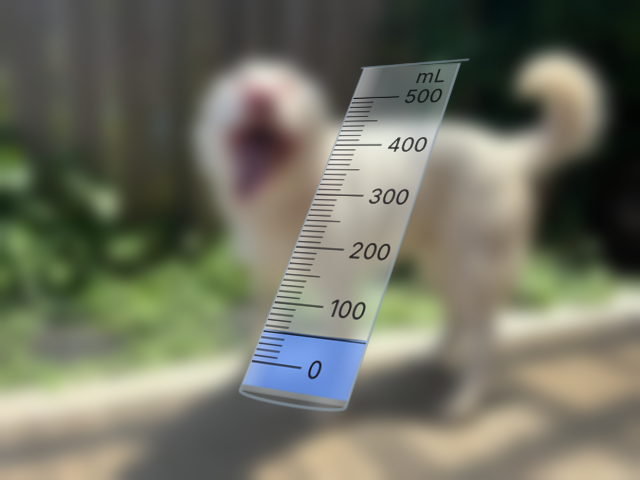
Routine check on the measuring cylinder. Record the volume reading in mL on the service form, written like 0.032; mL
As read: 50; mL
